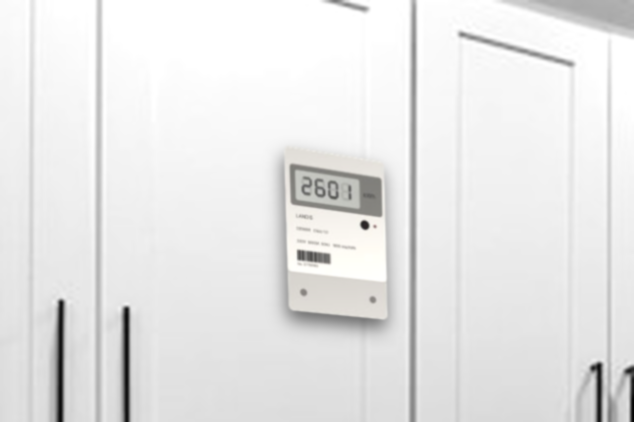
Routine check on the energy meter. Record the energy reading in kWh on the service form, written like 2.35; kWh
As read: 2601; kWh
